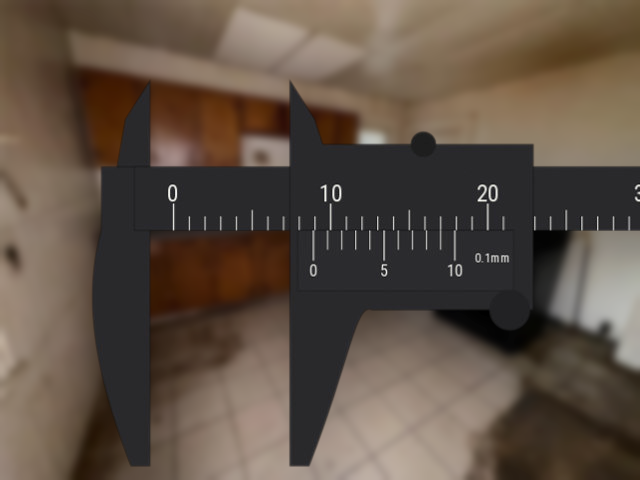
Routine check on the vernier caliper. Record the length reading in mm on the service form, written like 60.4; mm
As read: 8.9; mm
